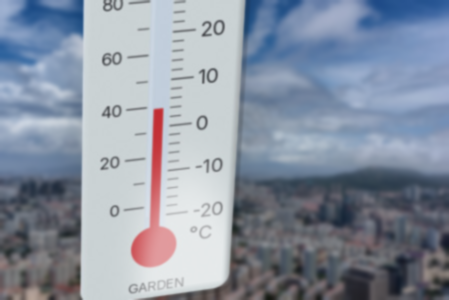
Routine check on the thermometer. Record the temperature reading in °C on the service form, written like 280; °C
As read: 4; °C
